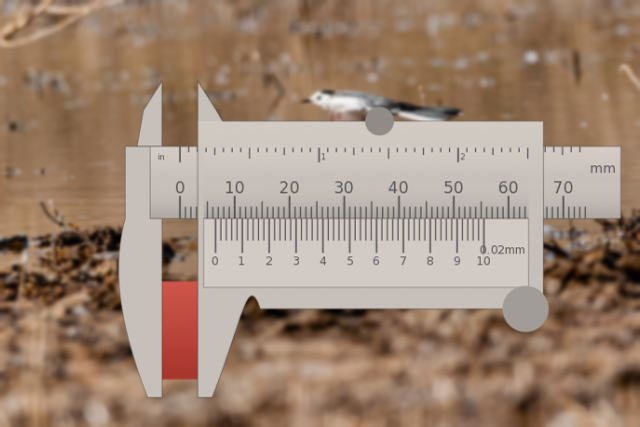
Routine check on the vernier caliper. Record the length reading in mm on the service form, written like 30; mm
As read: 6.5; mm
